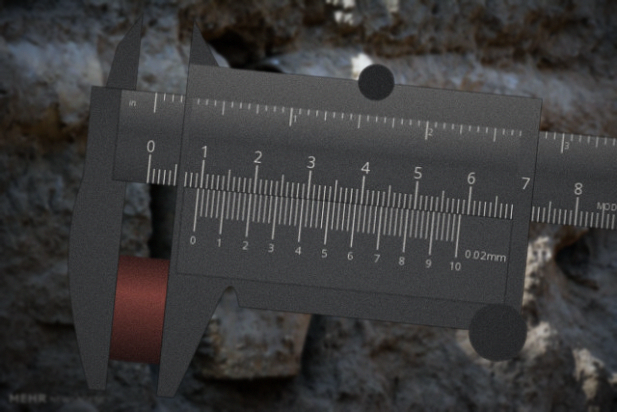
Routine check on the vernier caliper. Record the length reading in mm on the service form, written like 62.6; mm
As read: 9.5; mm
